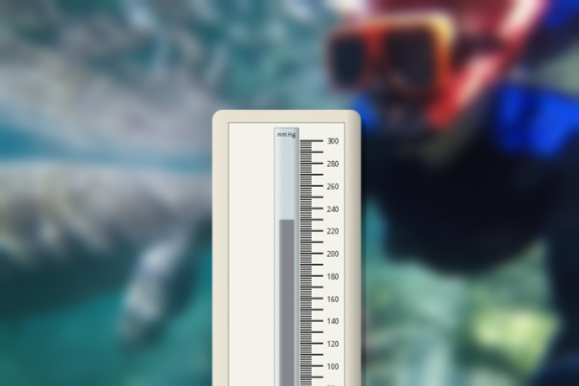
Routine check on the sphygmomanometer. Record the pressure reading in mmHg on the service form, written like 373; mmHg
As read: 230; mmHg
